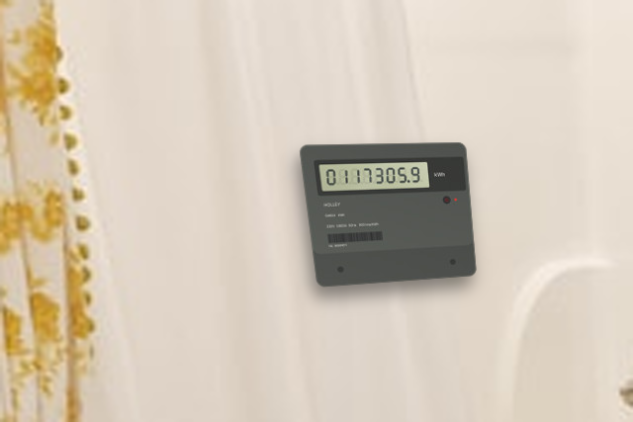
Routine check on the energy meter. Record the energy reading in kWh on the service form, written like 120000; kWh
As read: 117305.9; kWh
